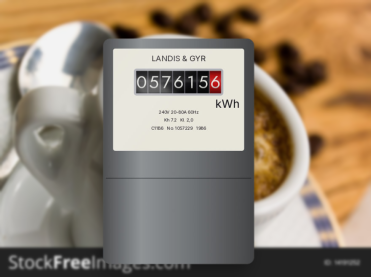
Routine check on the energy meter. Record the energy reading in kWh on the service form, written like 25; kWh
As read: 57615.6; kWh
